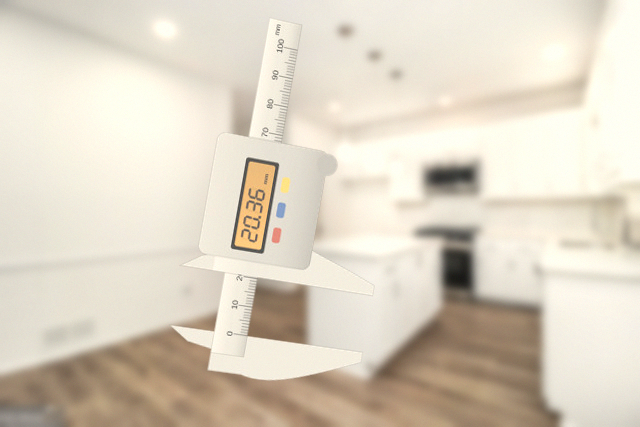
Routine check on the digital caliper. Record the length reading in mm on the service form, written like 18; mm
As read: 20.36; mm
